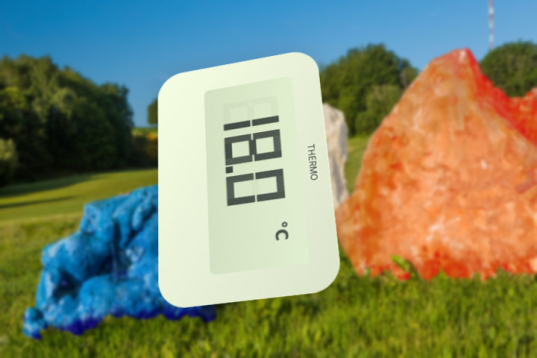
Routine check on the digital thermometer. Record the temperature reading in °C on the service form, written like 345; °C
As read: 18.0; °C
